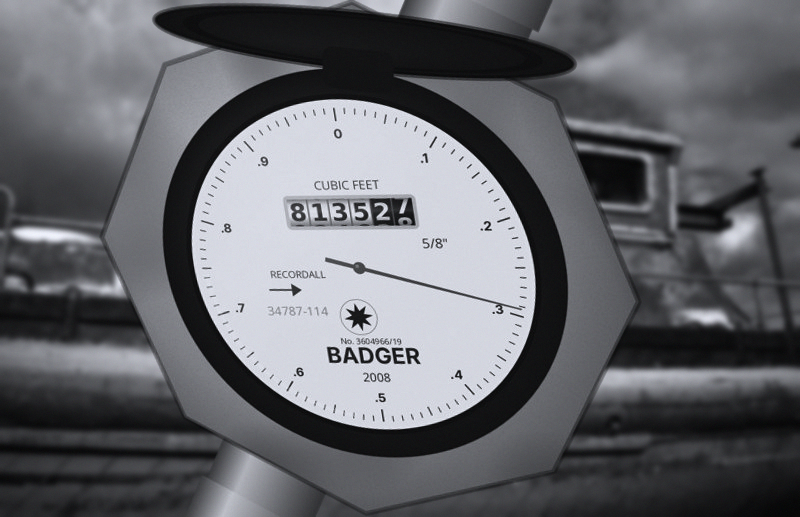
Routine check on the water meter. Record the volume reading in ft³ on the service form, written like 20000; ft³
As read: 813527.29; ft³
